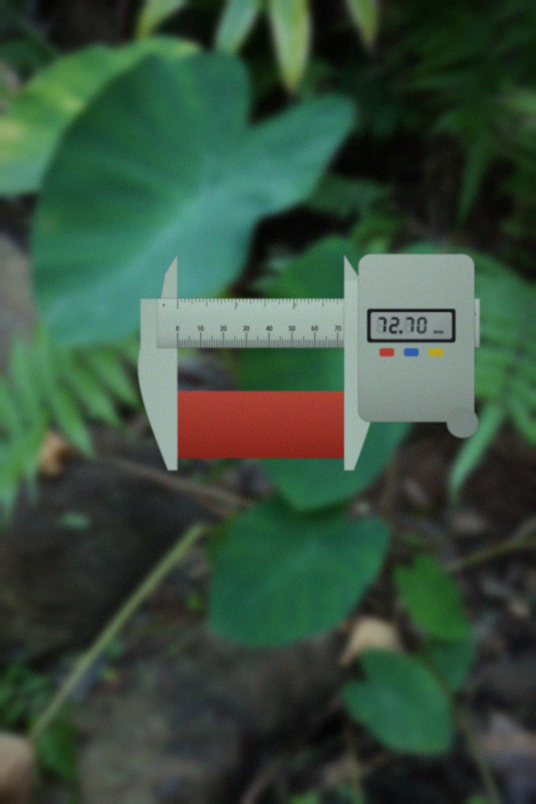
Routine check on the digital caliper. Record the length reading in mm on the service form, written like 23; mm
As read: 72.70; mm
